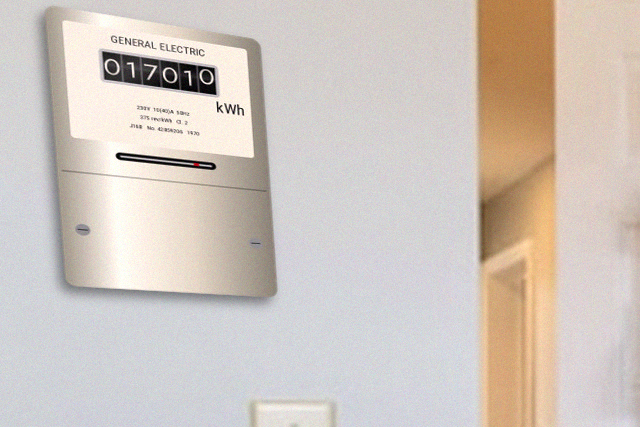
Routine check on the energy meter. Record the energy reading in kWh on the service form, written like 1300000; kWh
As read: 17010; kWh
